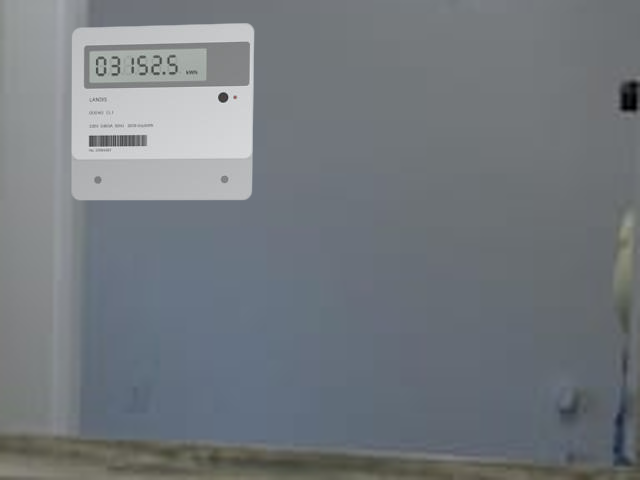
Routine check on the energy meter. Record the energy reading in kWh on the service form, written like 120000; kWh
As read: 3152.5; kWh
